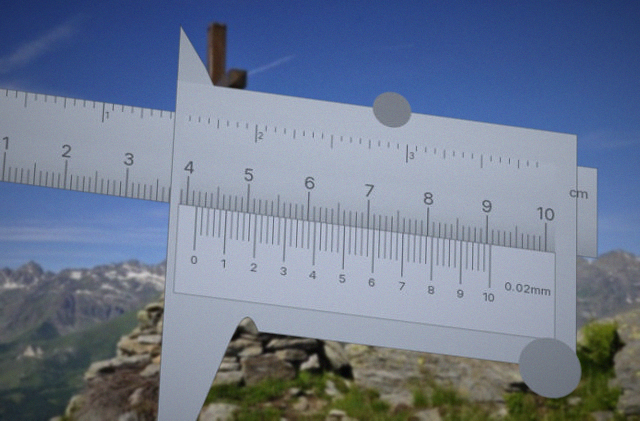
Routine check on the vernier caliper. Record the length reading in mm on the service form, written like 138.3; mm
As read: 41.6; mm
